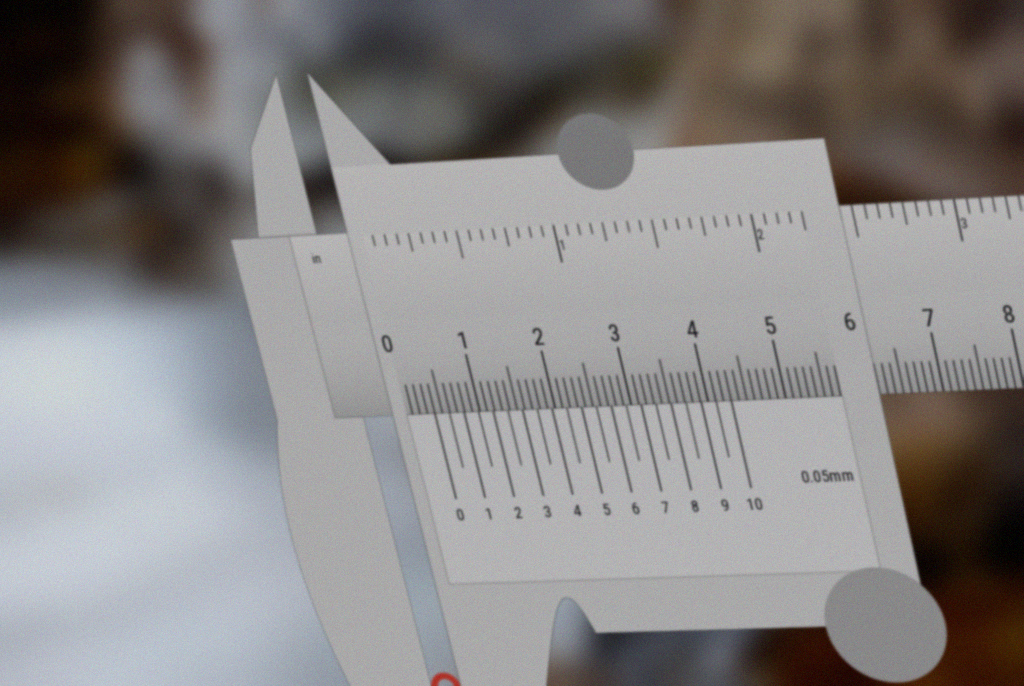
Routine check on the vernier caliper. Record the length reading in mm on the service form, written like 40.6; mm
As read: 4.0; mm
